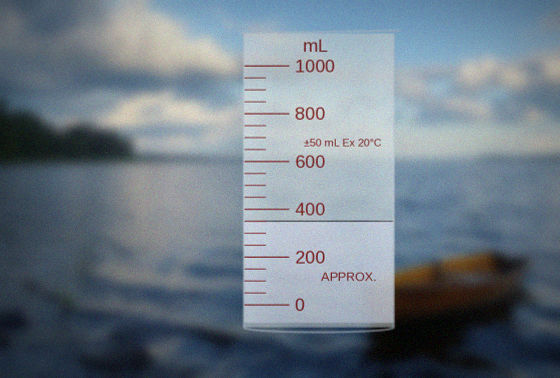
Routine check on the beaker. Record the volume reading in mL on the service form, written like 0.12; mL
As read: 350; mL
